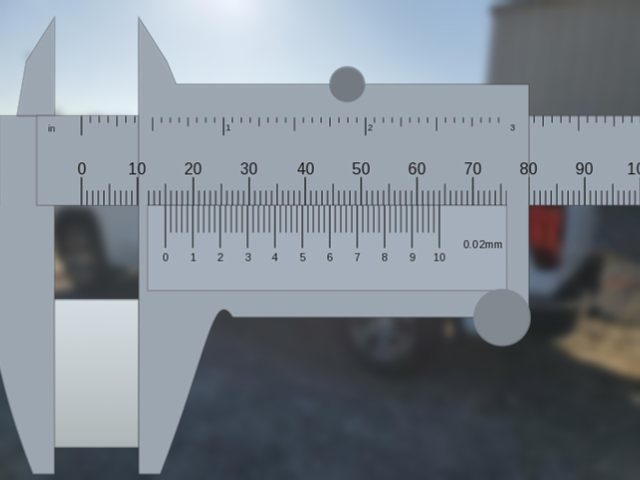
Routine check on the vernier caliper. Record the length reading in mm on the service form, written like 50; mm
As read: 15.0; mm
